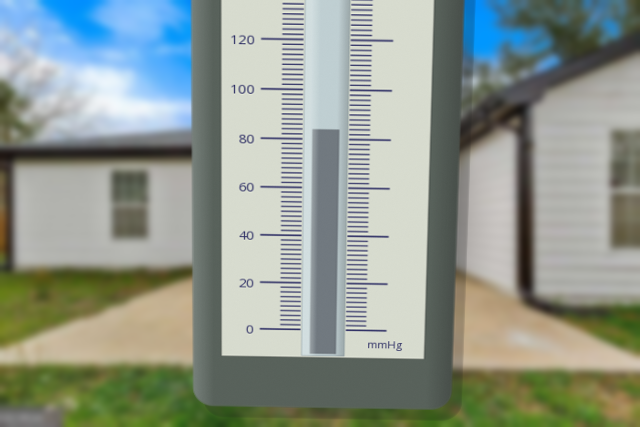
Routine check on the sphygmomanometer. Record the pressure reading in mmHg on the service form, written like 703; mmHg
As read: 84; mmHg
